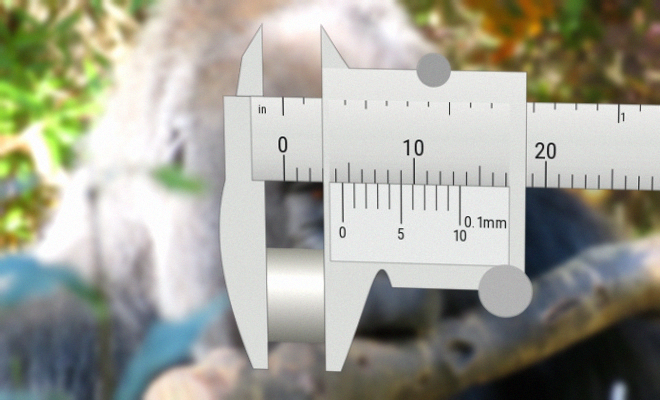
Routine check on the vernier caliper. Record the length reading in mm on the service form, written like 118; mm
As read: 4.5; mm
